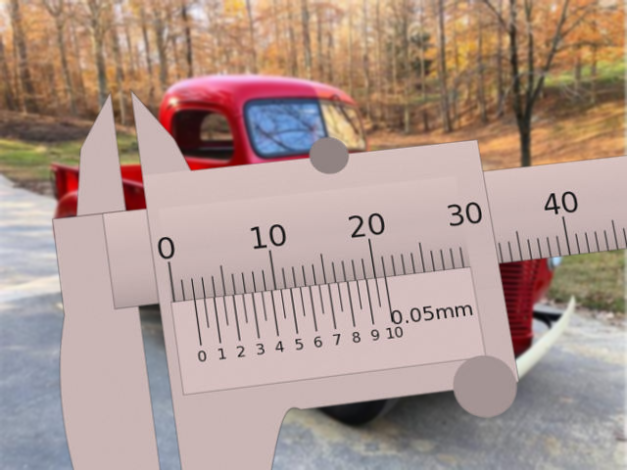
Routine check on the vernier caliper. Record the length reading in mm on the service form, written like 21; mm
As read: 2.0; mm
